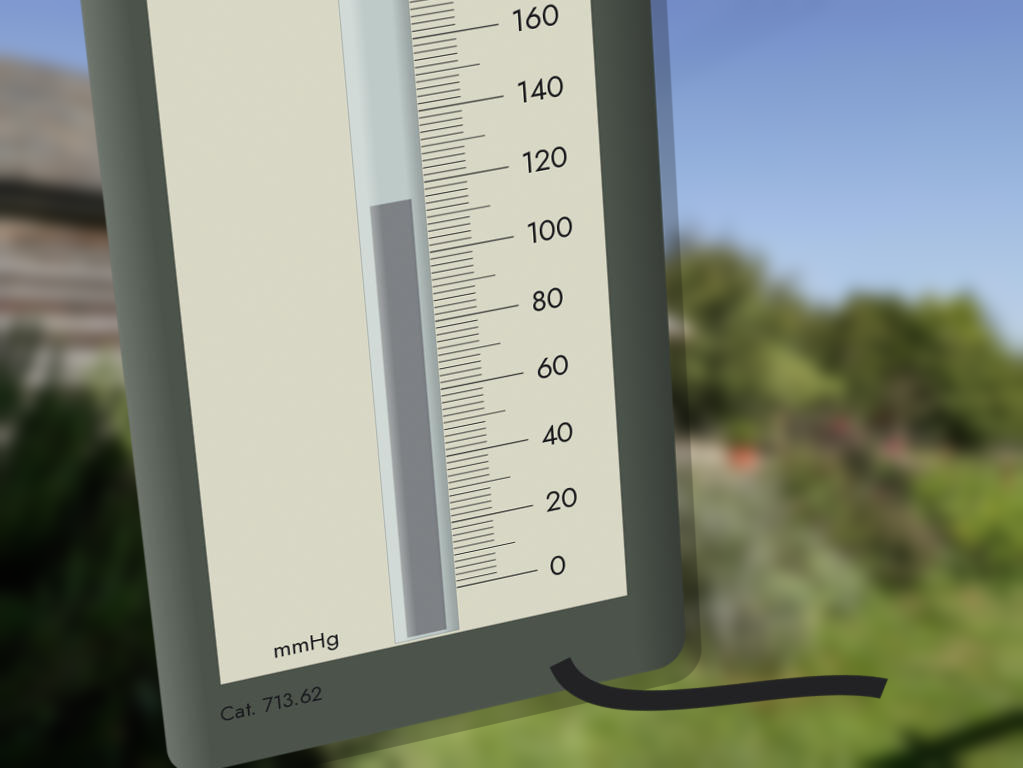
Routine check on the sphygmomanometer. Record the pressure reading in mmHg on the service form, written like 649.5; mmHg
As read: 116; mmHg
